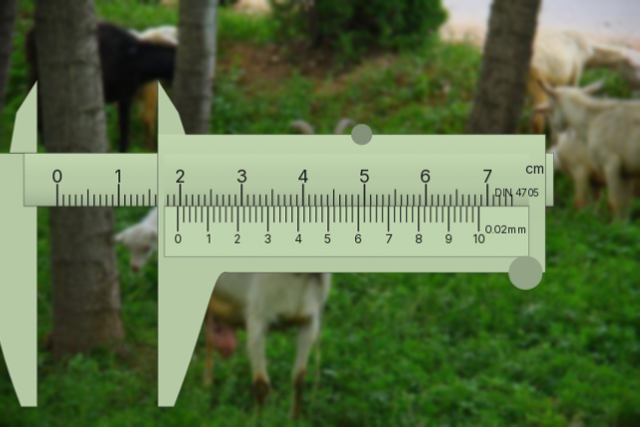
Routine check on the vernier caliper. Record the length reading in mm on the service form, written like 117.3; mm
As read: 19.6; mm
